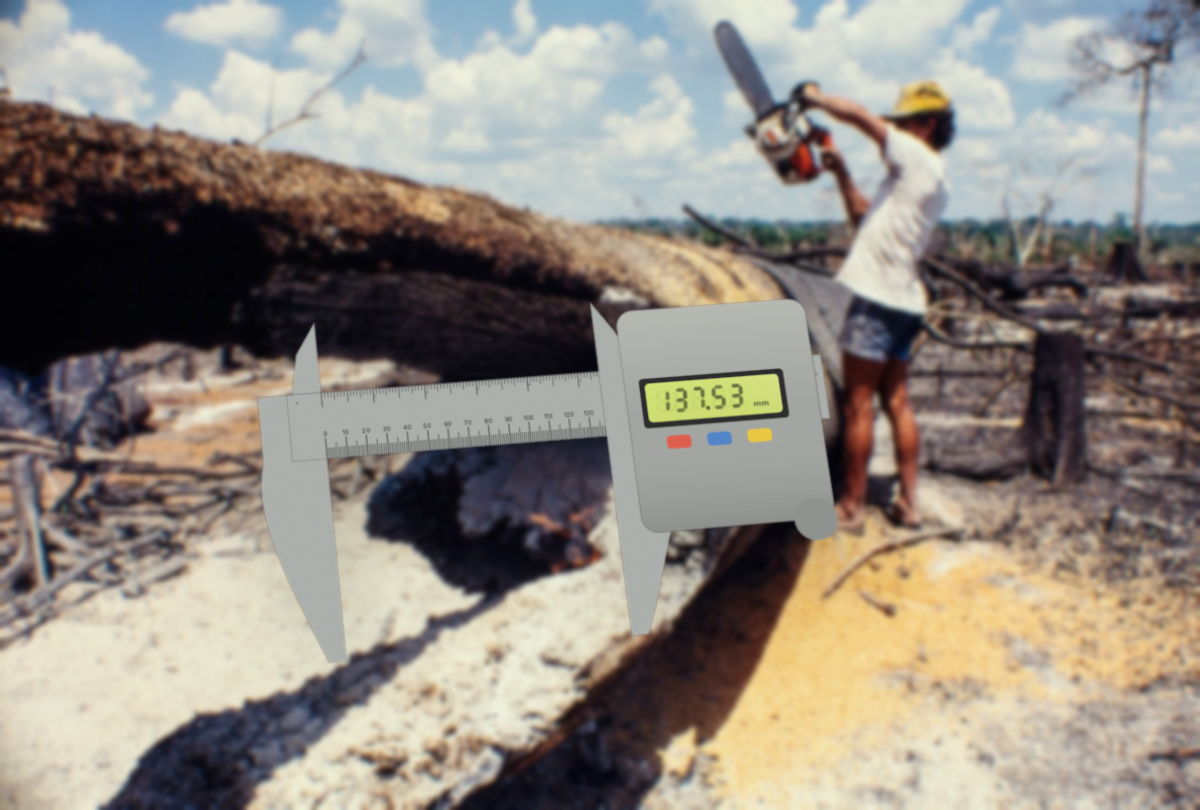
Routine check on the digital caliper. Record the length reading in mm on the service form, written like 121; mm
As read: 137.53; mm
